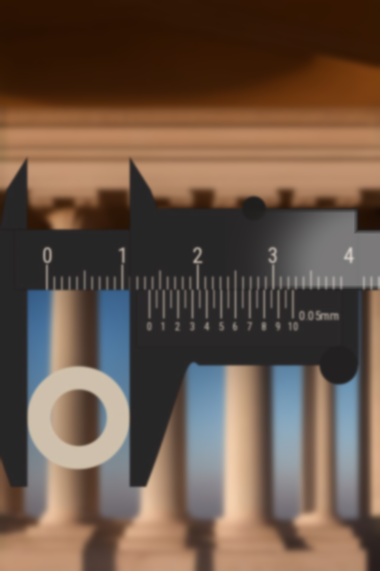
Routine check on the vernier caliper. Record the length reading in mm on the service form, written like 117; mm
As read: 13.6; mm
